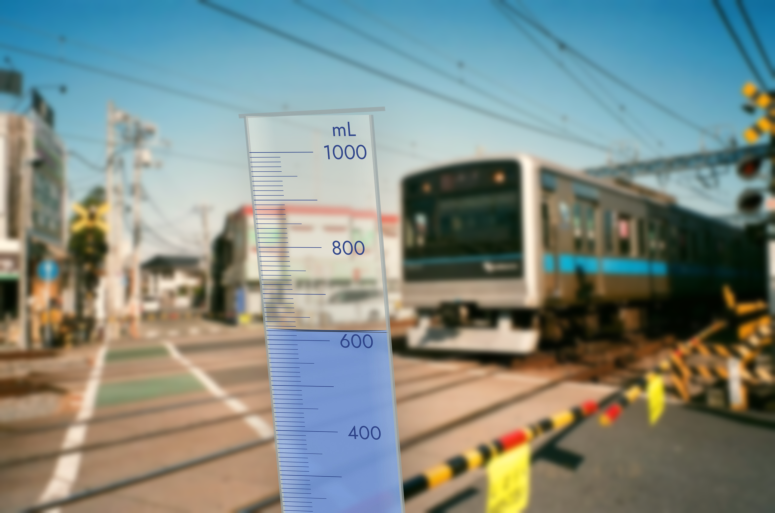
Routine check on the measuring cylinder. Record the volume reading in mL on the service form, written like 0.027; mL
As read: 620; mL
